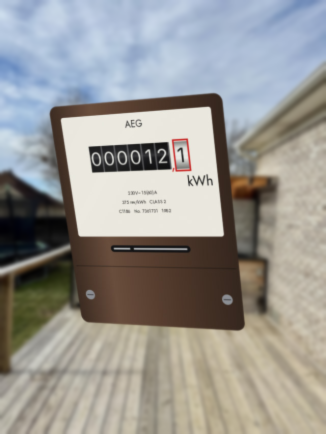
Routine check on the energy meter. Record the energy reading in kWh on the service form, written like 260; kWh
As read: 12.1; kWh
